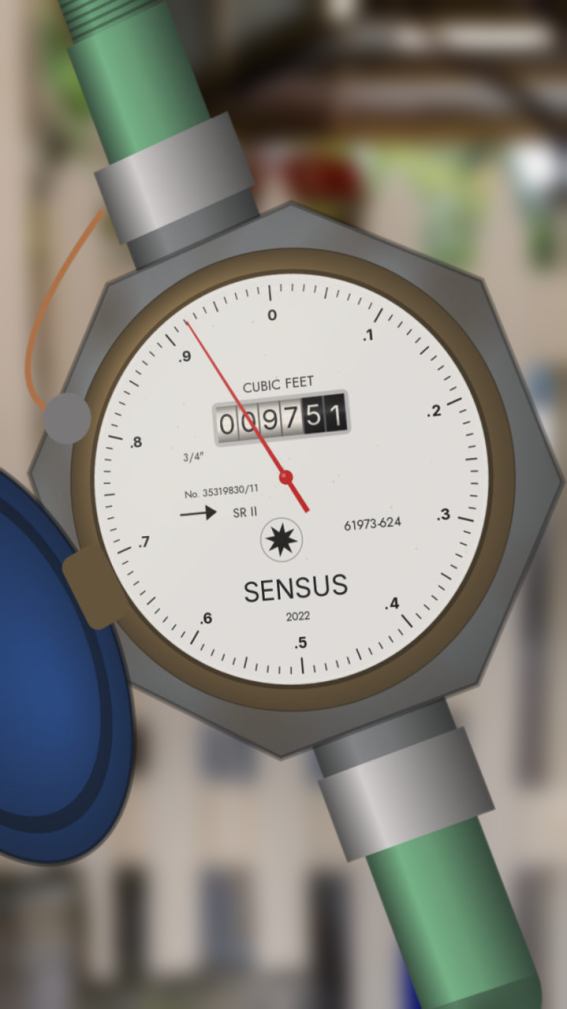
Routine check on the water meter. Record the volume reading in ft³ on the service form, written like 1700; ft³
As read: 9750.92; ft³
